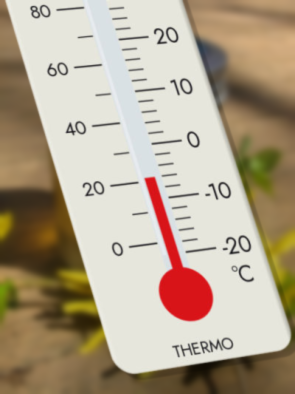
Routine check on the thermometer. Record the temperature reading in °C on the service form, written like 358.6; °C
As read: -6; °C
